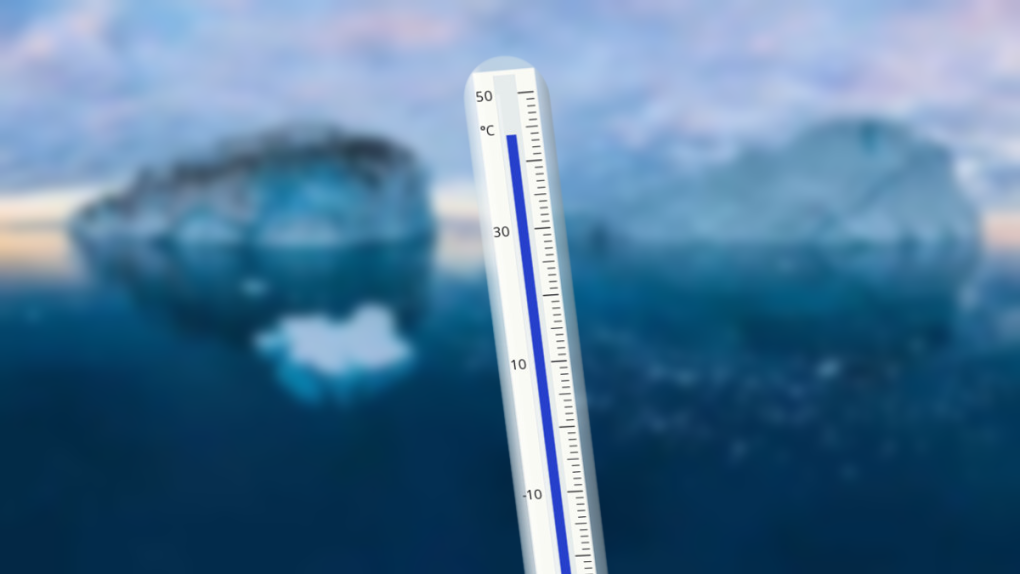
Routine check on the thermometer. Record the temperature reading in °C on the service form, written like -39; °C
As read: 44; °C
